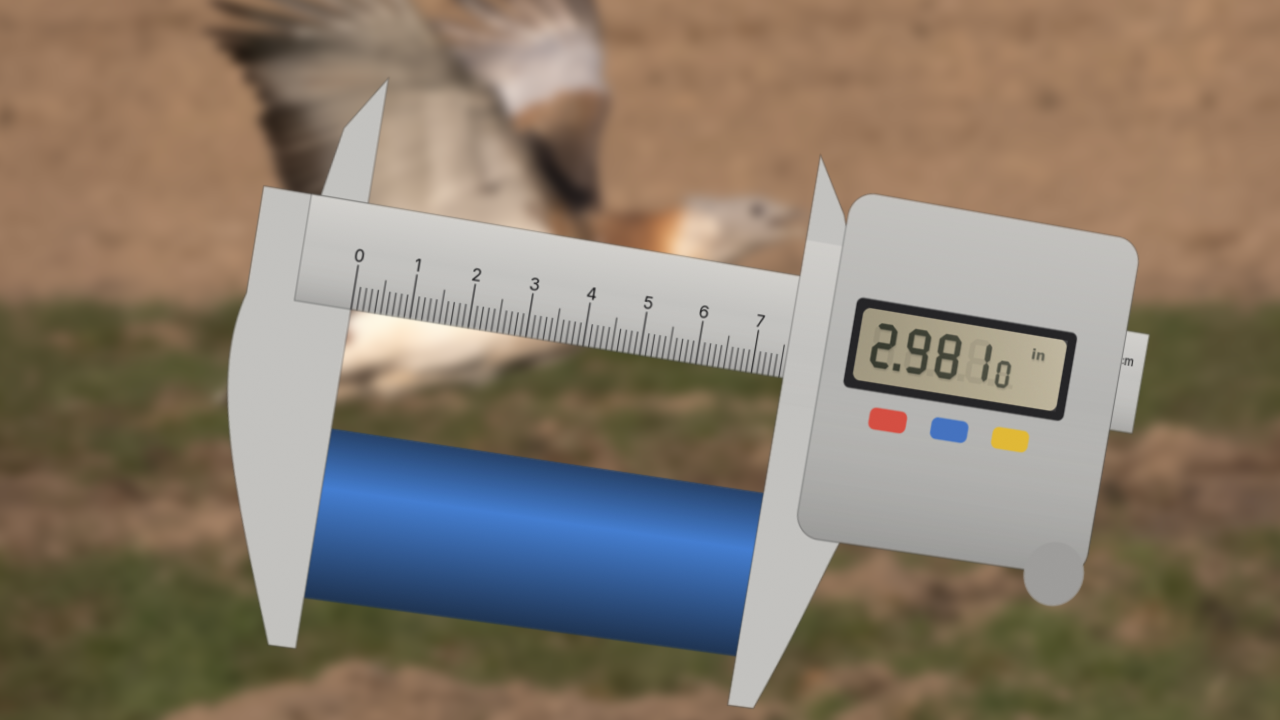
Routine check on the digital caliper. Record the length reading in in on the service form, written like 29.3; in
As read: 2.9810; in
